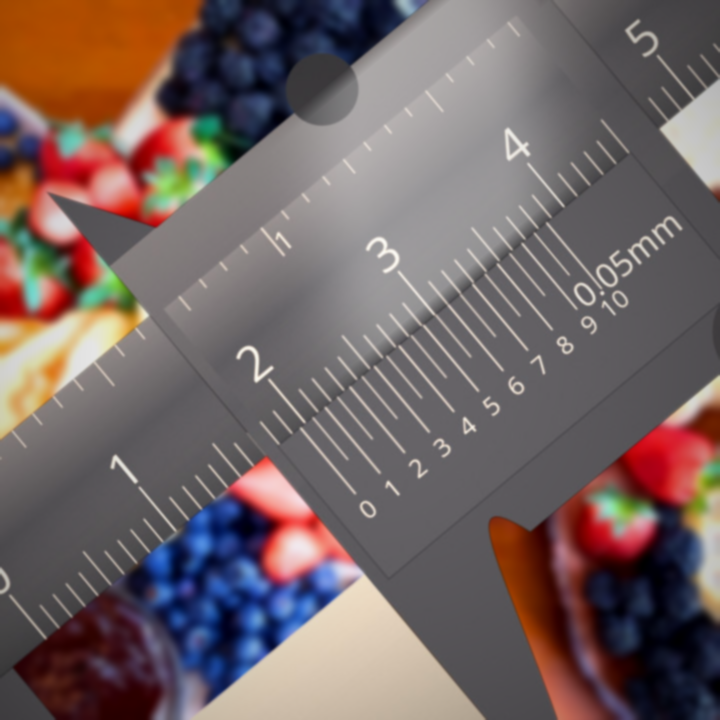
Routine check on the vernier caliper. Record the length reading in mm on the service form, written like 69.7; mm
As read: 19.6; mm
